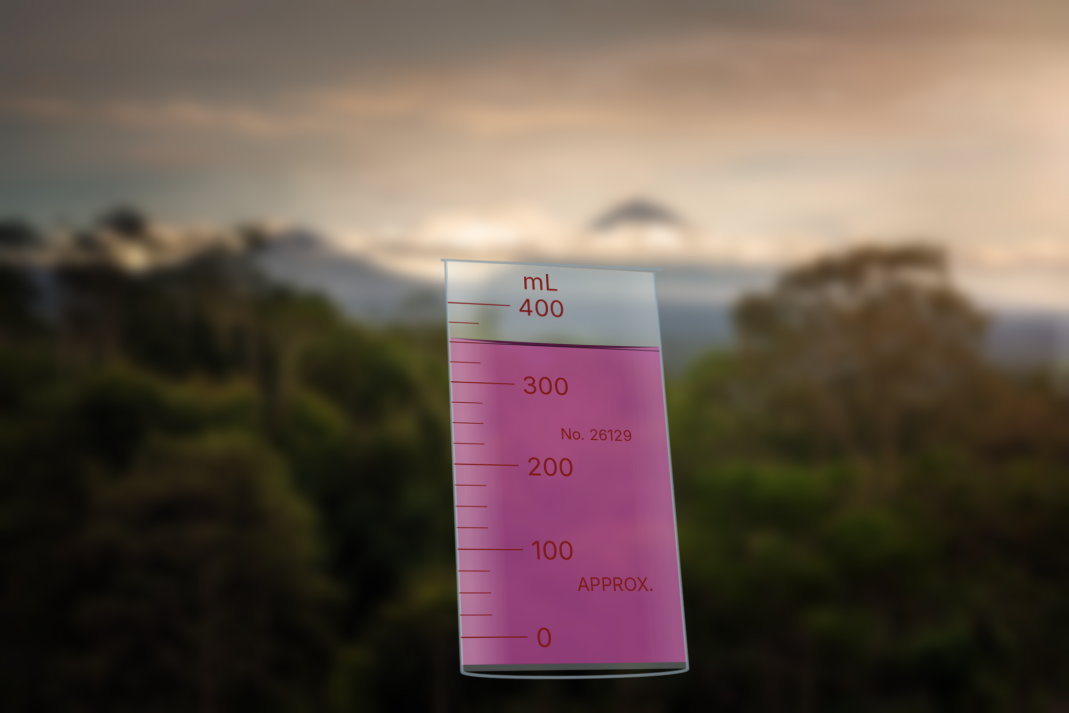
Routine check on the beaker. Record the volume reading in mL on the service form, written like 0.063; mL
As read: 350; mL
